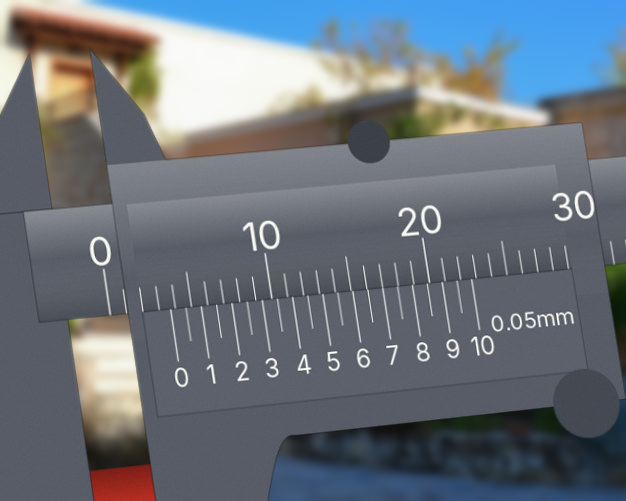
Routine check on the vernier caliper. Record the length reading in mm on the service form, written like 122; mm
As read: 3.7; mm
